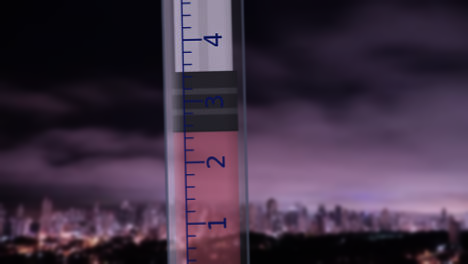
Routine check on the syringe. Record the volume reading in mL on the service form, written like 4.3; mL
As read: 2.5; mL
